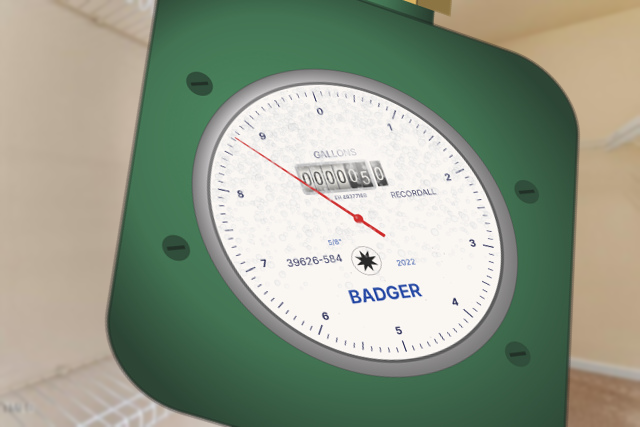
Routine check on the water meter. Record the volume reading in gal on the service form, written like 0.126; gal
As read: 48.7; gal
